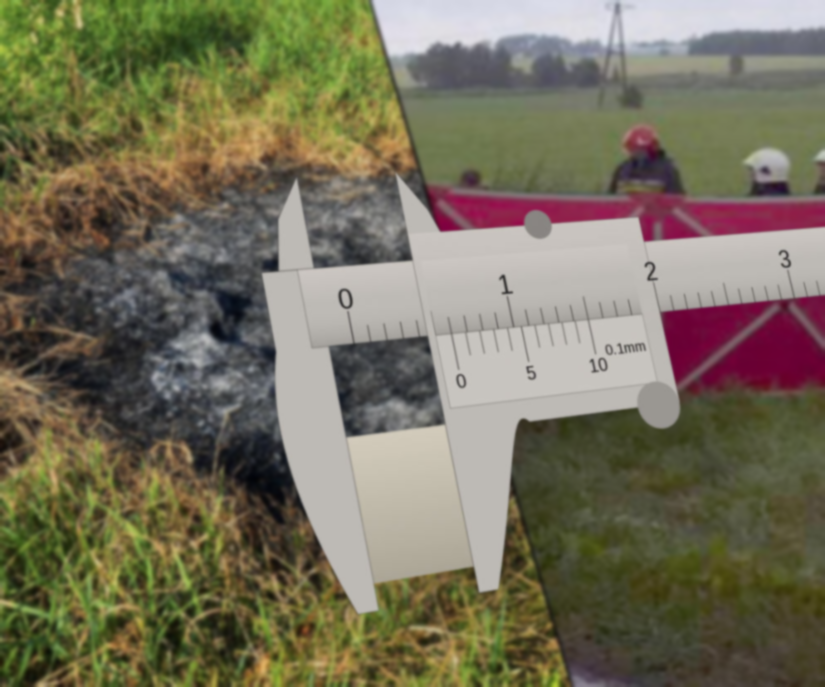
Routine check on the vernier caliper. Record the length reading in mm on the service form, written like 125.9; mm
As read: 6.0; mm
